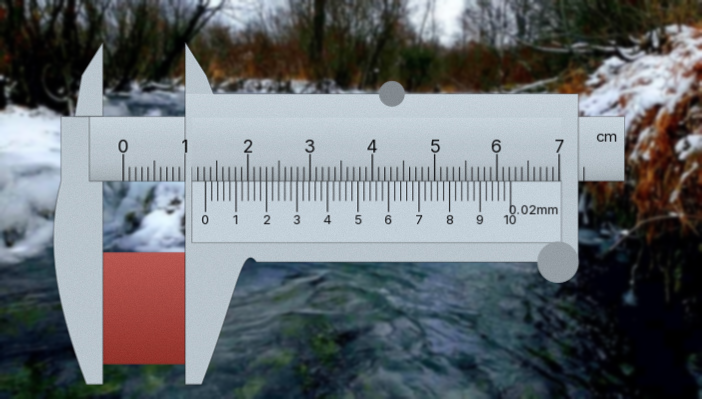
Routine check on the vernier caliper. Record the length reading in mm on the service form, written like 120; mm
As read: 13.2; mm
